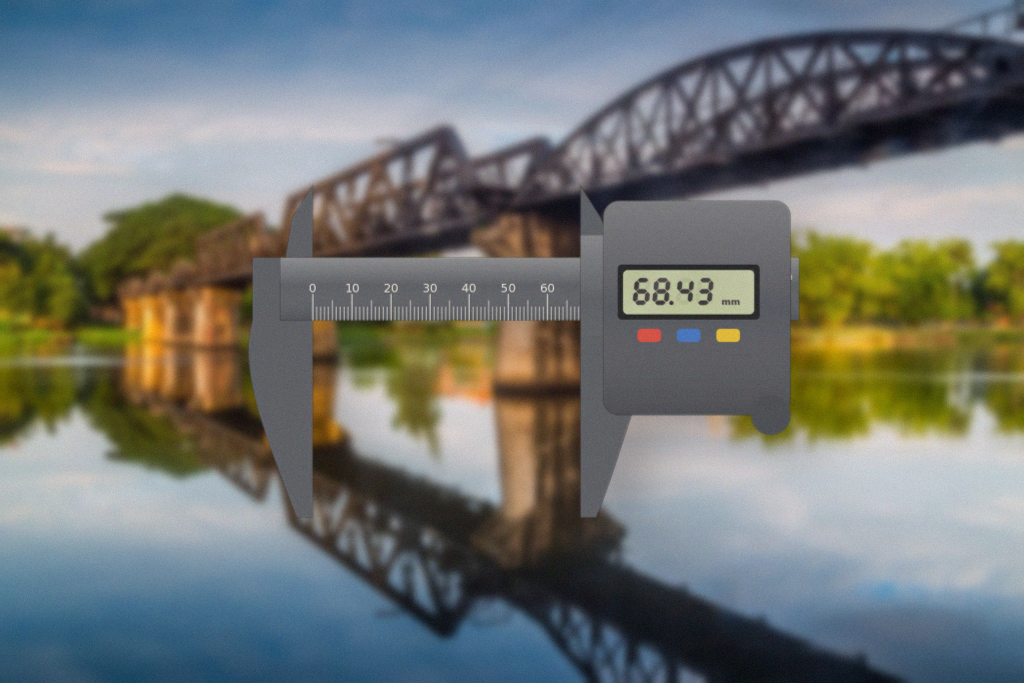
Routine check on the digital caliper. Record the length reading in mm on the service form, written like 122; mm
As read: 68.43; mm
